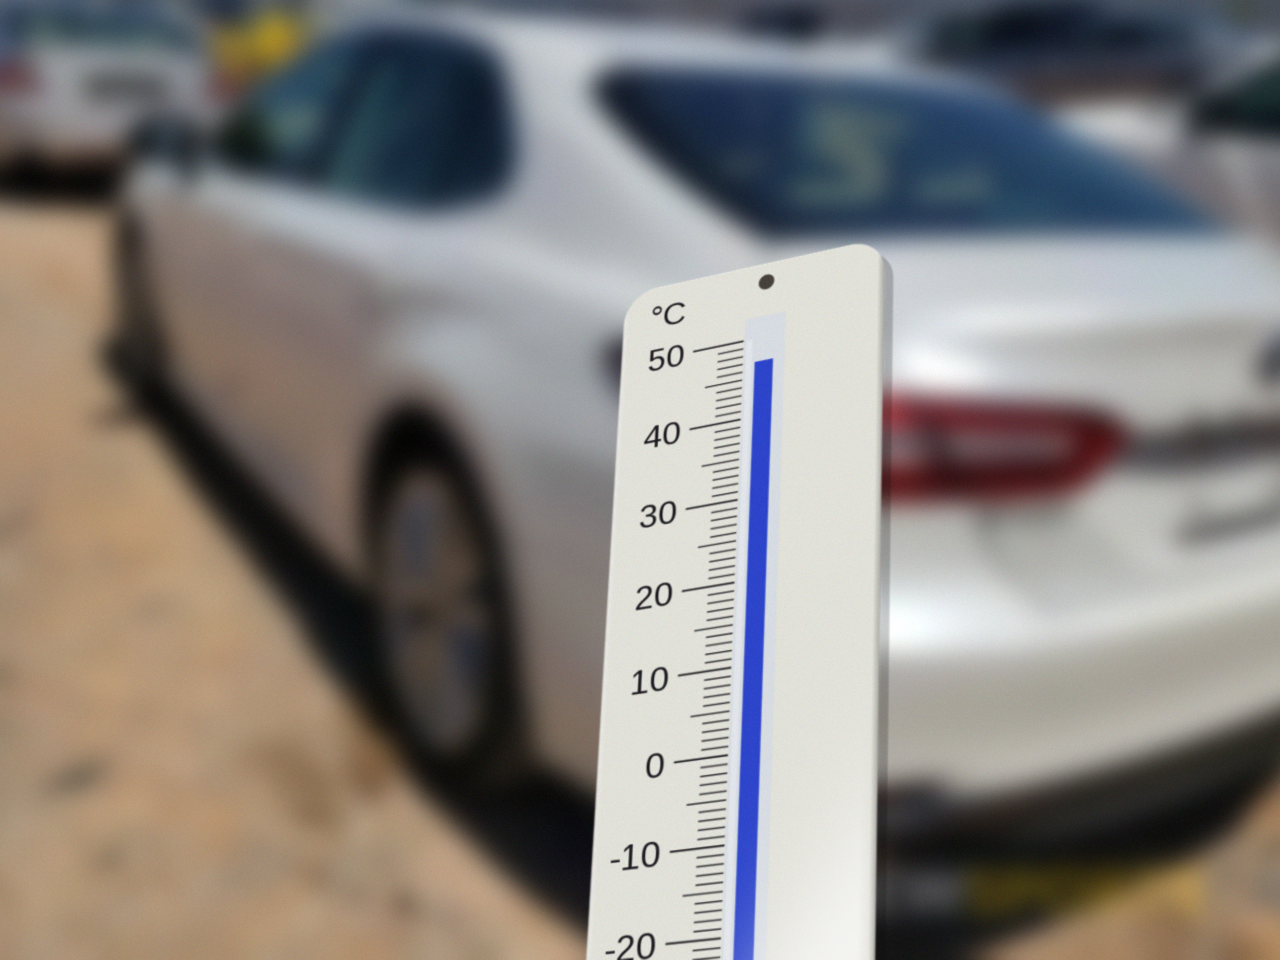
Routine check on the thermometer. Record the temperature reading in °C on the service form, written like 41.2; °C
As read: 47; °C
